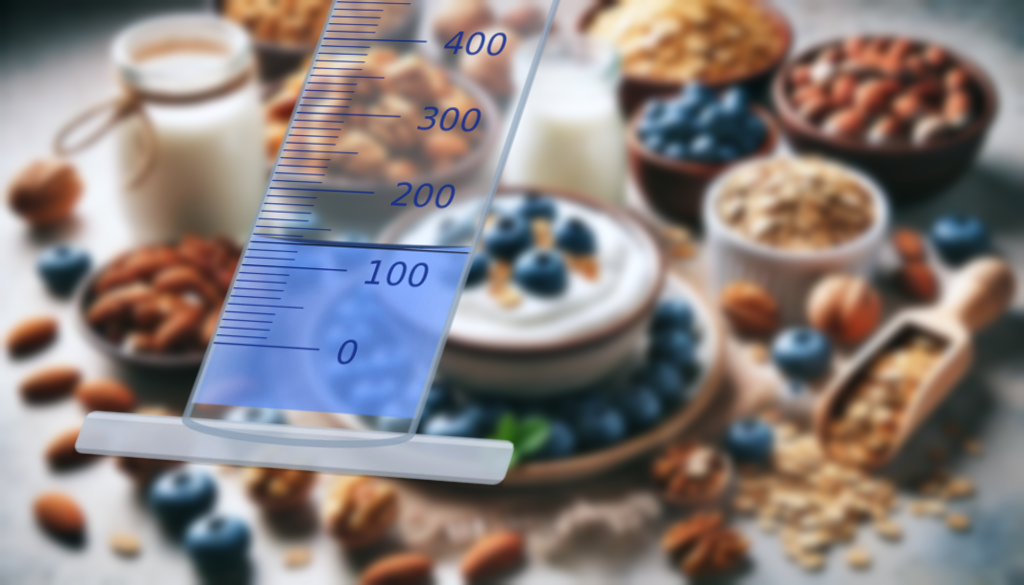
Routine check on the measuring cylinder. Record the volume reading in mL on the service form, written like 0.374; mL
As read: 130; mL
